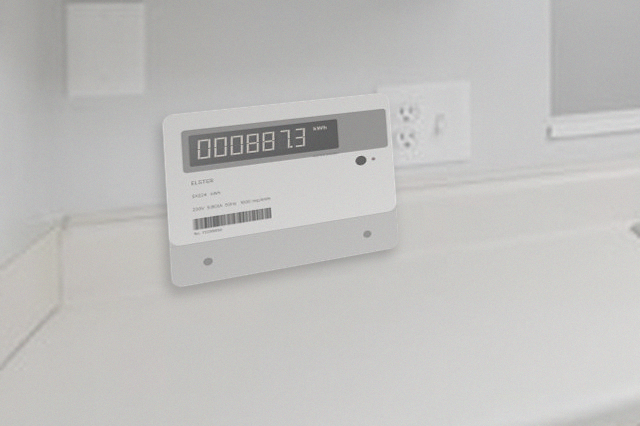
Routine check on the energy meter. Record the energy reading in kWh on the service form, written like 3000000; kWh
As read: 887.3; kWh
